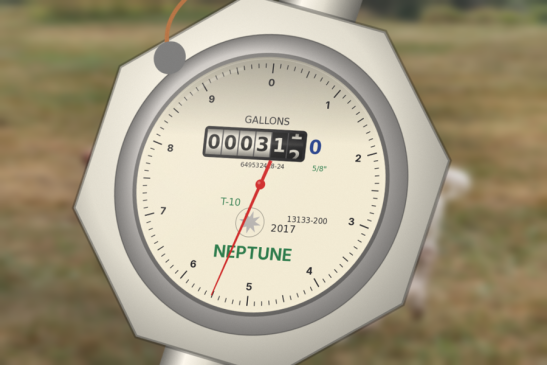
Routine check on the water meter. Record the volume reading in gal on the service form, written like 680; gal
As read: 3115.5; gal
